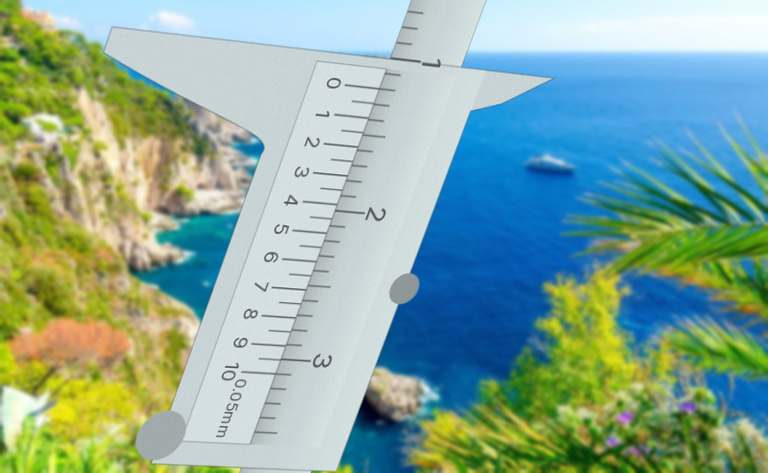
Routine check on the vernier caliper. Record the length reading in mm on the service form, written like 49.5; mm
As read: 12.0; mm
